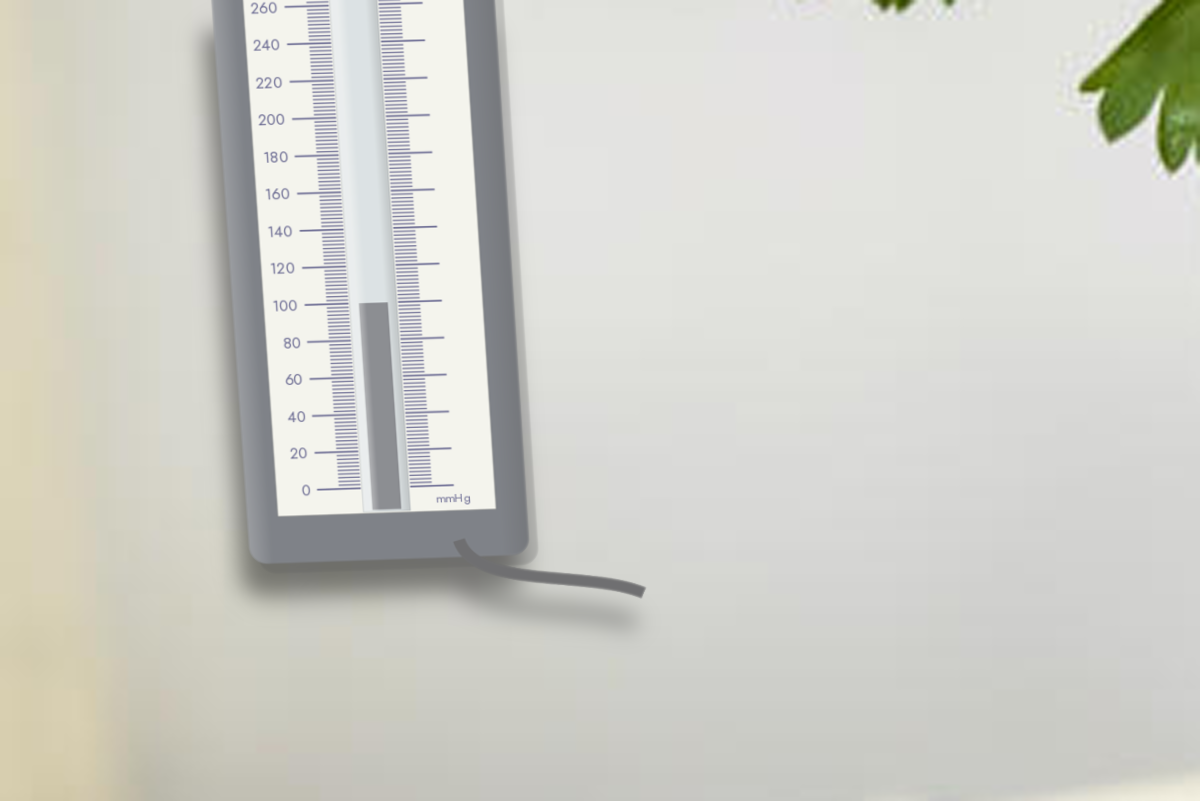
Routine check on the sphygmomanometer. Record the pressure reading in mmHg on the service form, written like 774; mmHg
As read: 100; mmHg
